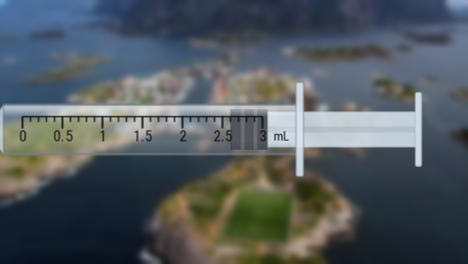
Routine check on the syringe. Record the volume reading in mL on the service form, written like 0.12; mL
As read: 2.6; mL
